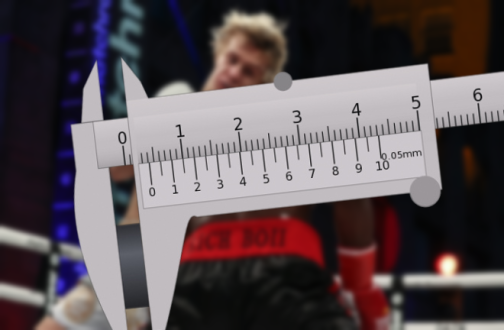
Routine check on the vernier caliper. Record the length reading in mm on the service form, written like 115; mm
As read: 4.2; mm
